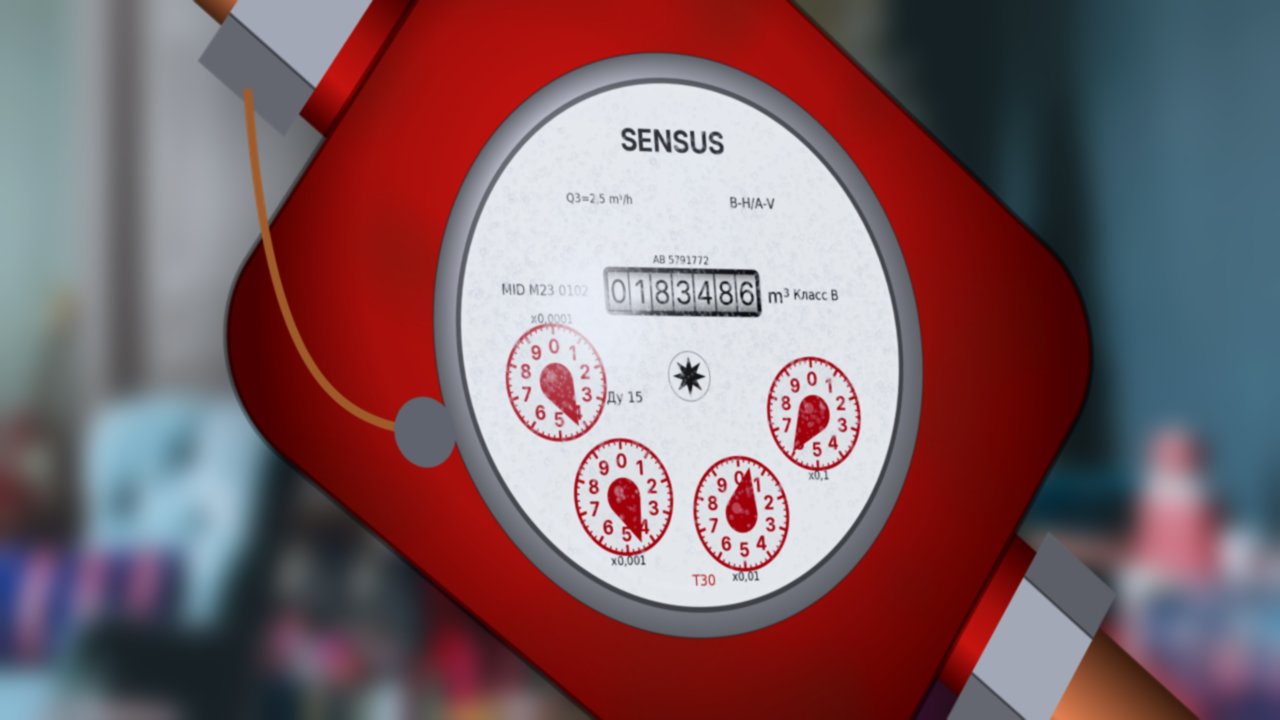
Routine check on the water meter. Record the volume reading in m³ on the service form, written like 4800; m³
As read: 183486.6044; m³
